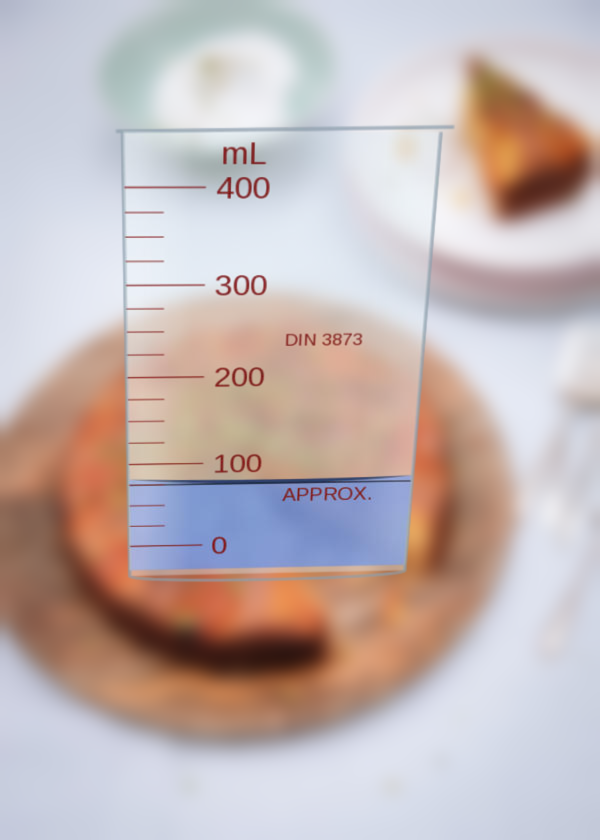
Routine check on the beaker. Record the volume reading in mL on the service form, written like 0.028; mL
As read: 75; mL
